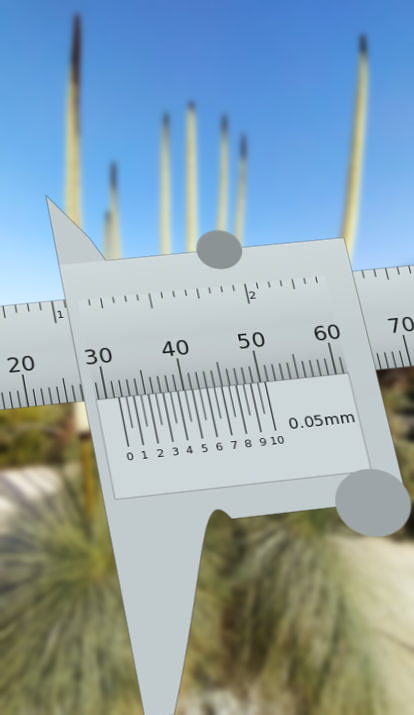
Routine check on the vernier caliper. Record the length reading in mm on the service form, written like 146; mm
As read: 31.6; mm
